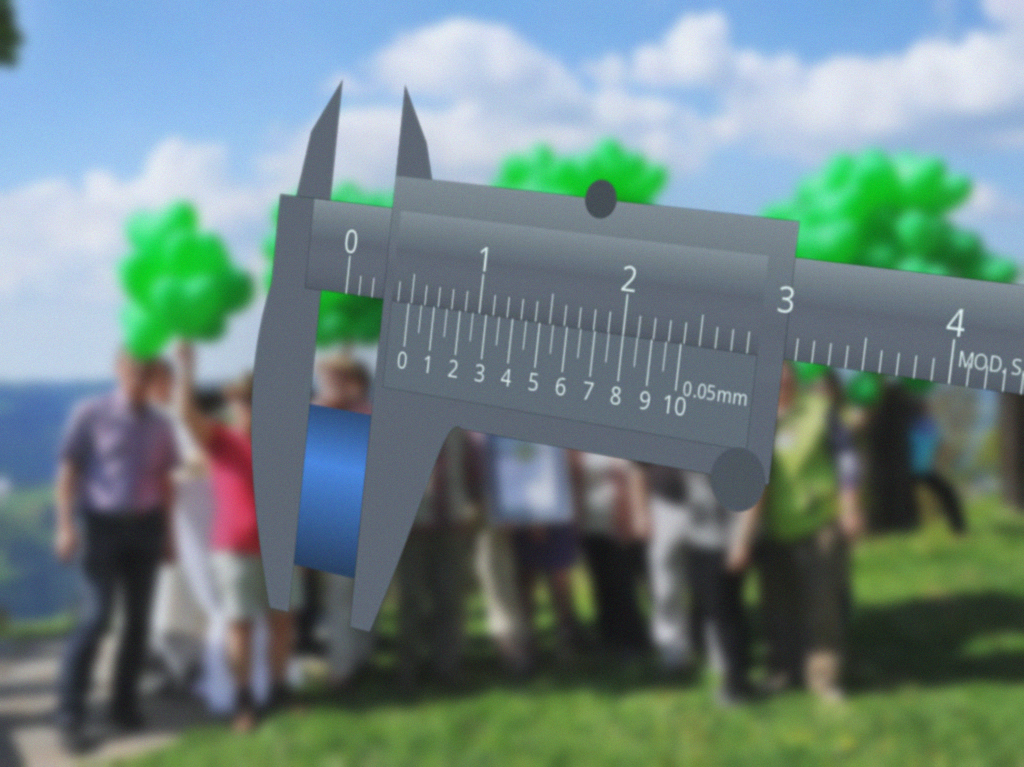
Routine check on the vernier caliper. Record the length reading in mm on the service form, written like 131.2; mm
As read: 4.8; mm
